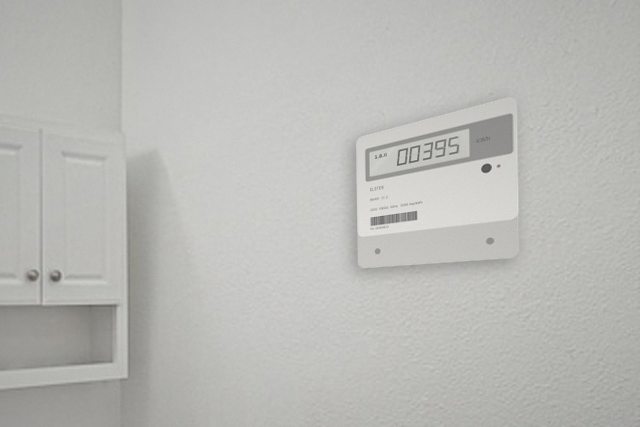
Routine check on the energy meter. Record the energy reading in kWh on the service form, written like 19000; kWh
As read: 395; kWh
